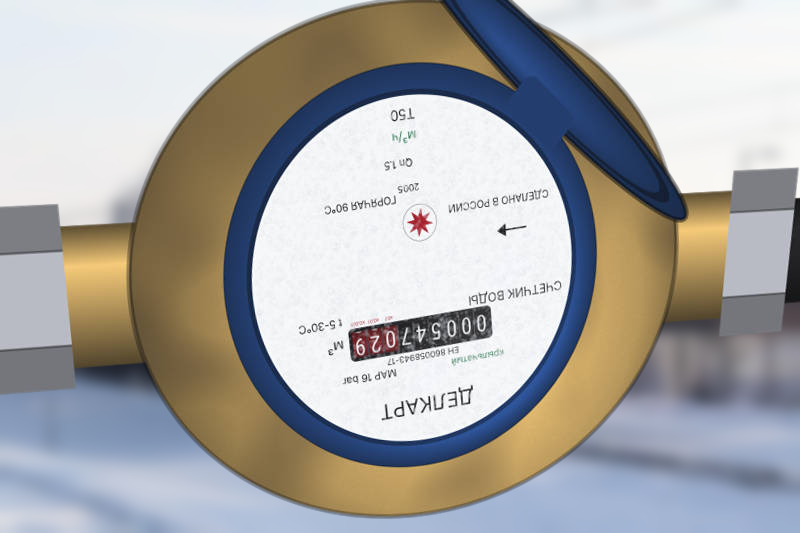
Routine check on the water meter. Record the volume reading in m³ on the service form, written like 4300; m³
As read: 547.029; m³
